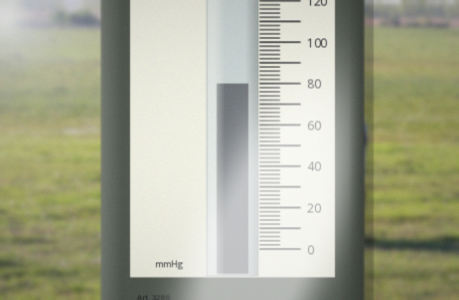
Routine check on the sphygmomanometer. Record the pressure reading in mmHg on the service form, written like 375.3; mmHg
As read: 80; mmHg
